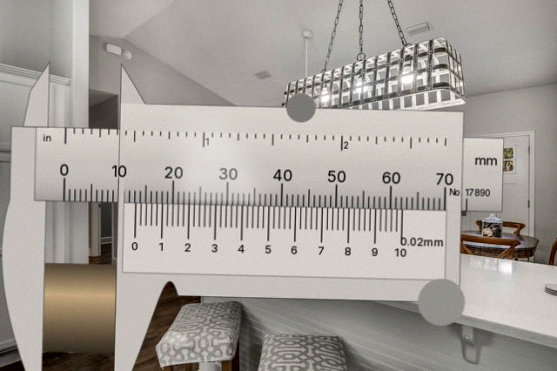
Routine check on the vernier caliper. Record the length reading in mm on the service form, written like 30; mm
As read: 13.2; mm
